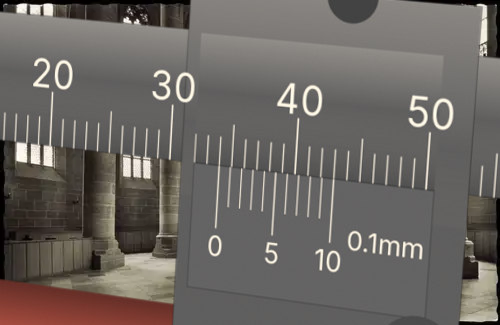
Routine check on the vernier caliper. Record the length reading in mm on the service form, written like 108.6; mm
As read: 34.0; mm
